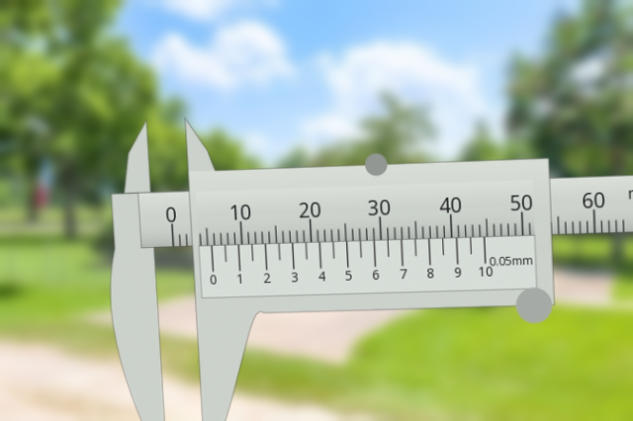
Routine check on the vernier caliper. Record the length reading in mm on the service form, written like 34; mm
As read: 5.6; mm
